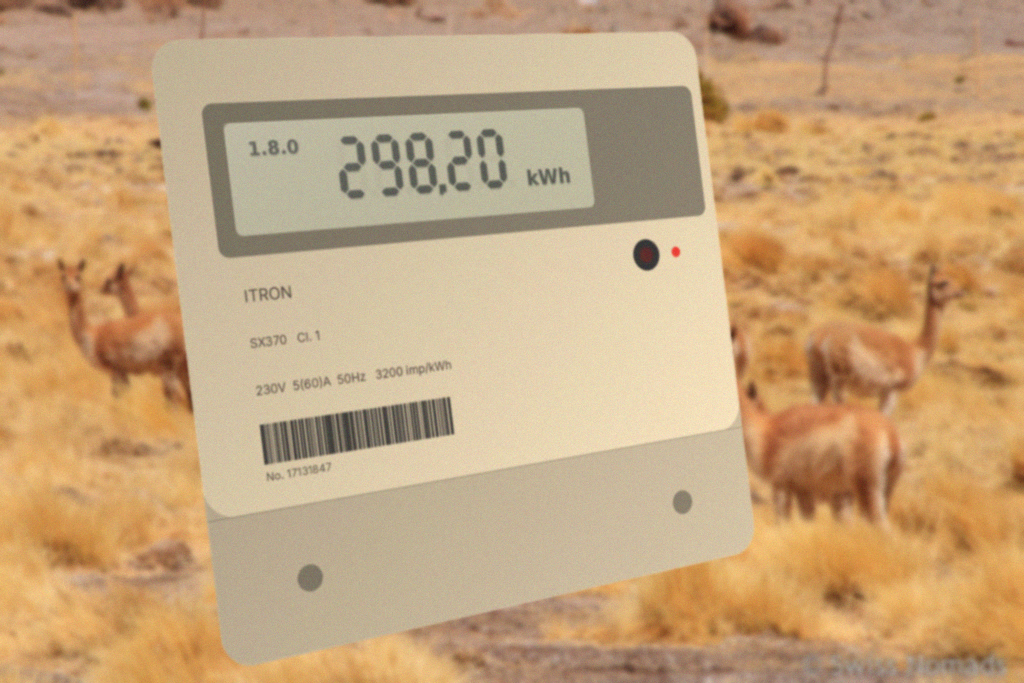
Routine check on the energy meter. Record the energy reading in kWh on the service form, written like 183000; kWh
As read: 298.20; kWh
